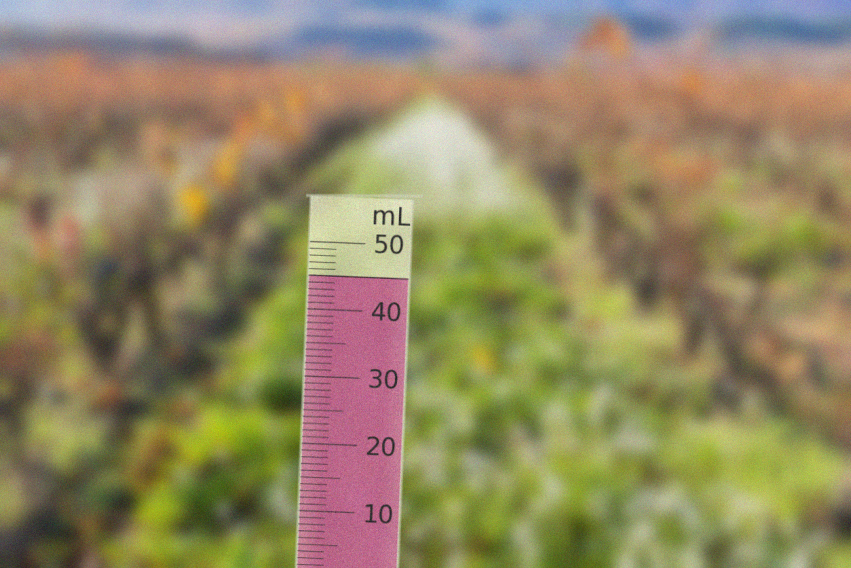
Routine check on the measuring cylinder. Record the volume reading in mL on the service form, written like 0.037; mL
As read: 45; mL
